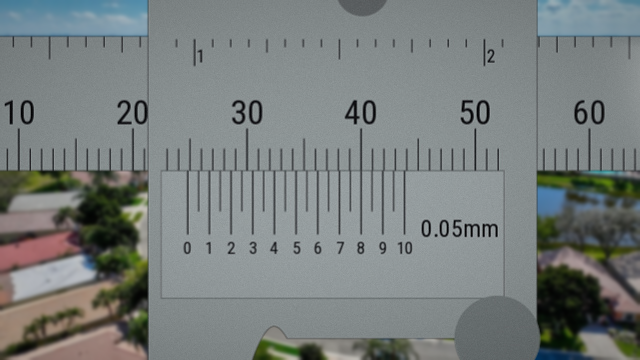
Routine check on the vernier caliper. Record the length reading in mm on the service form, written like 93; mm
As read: 24.8; mm
